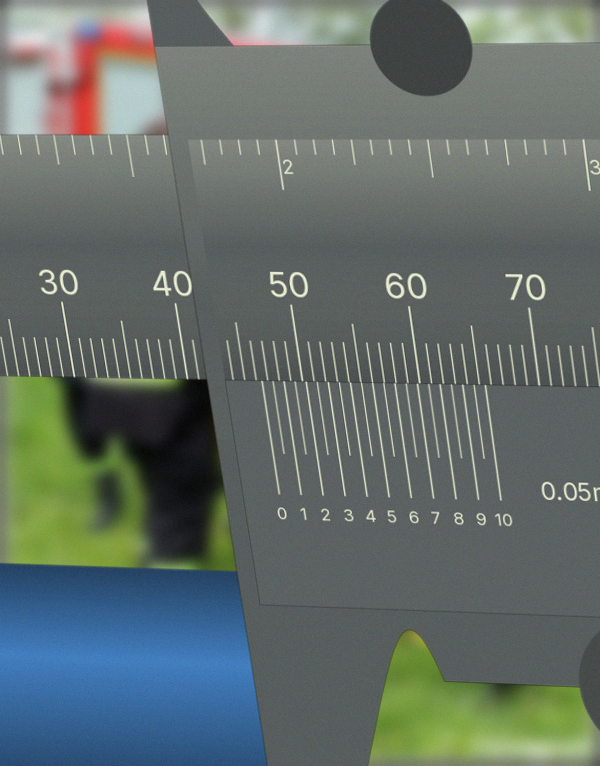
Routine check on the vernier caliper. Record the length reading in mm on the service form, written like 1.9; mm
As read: 46.5; mm
